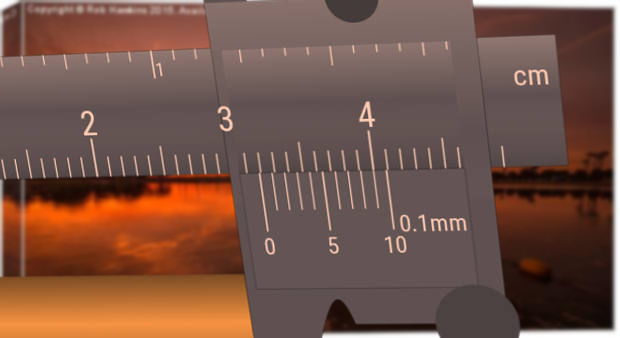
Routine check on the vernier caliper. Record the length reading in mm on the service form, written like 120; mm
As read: 31.9; mm
